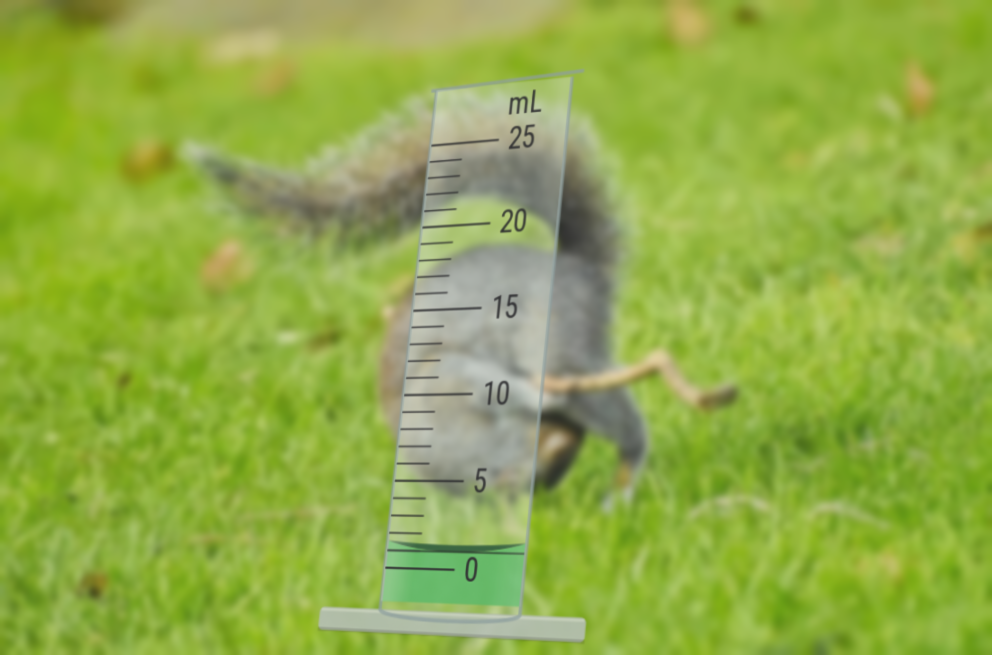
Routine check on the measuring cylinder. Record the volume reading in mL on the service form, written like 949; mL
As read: 1; mL
